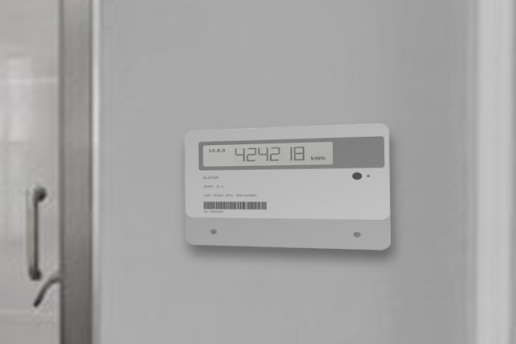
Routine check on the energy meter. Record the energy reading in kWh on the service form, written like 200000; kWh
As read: 424218; kWh
